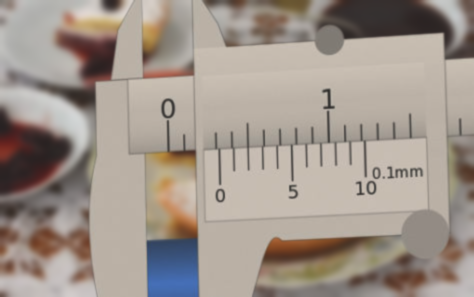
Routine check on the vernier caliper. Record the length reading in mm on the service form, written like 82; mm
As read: 3.2; mm
